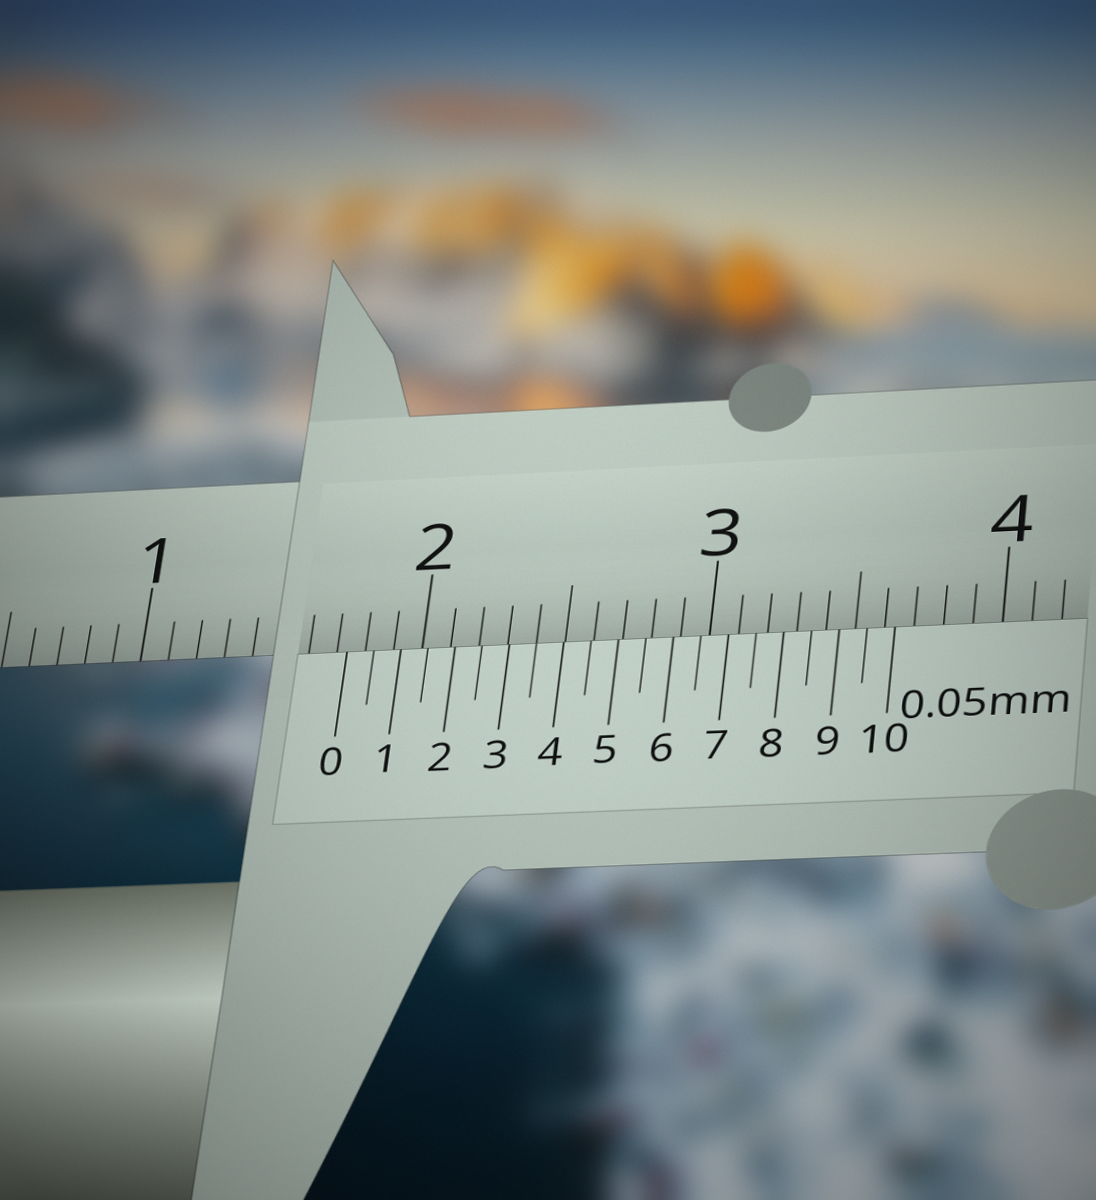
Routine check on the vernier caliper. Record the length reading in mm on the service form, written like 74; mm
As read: 17.35; mm
